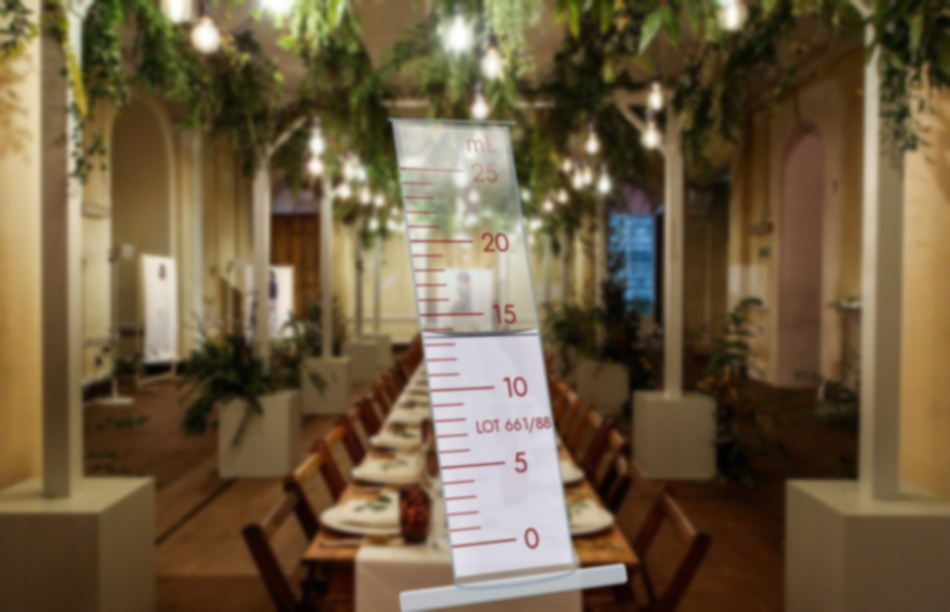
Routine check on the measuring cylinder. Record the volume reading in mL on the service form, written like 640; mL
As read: 13.5; mL
